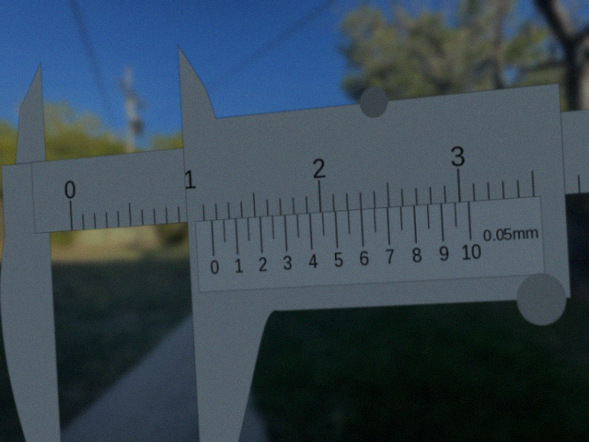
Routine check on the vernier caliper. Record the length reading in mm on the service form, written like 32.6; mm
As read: 11.6; mm
